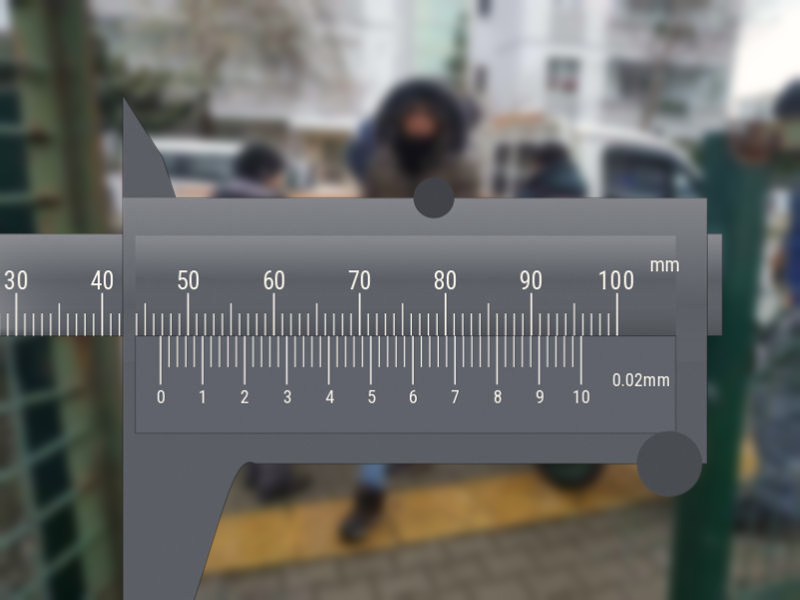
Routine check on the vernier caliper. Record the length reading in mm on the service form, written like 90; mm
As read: 46.8; mm
